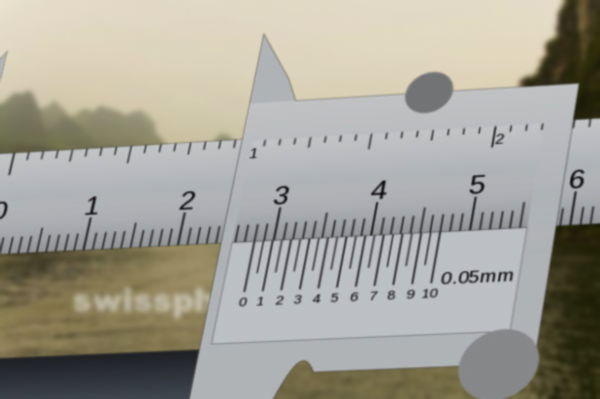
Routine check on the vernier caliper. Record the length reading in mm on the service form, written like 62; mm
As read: 28.0; mm
